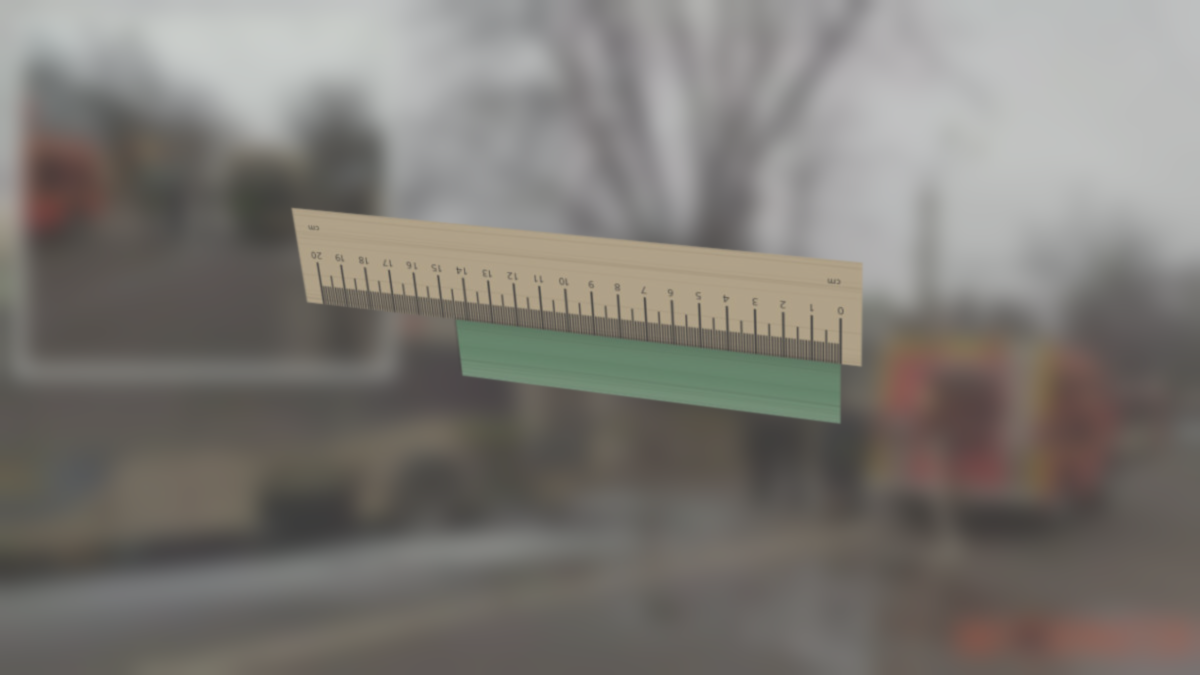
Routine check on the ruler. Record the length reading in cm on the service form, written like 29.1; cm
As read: 14.5; cm
